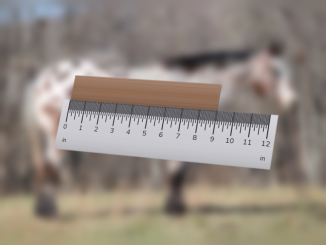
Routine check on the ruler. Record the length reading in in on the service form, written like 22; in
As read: 9; in
